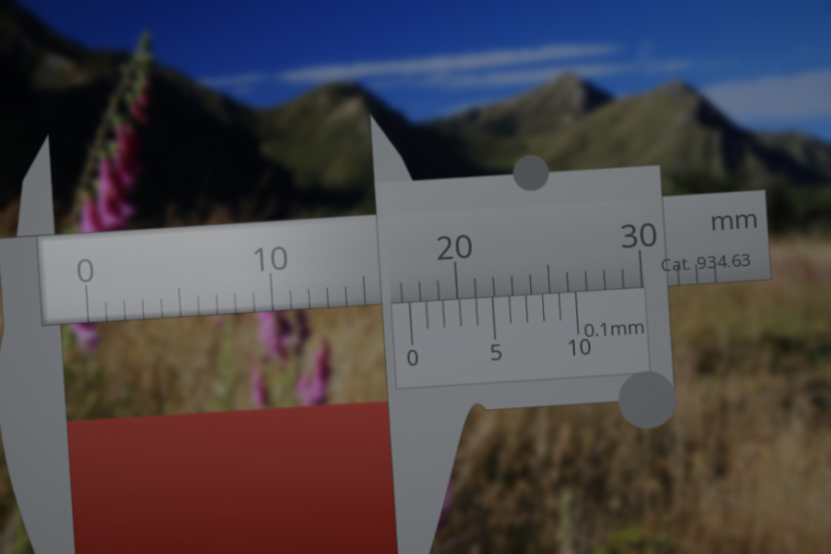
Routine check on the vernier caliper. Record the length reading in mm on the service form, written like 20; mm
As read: 17.4; mm
